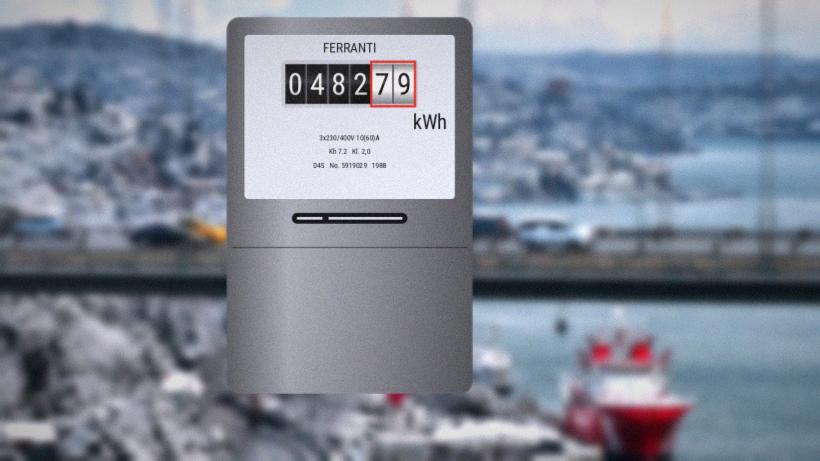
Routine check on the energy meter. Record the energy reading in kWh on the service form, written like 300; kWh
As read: 482.79; kWh
